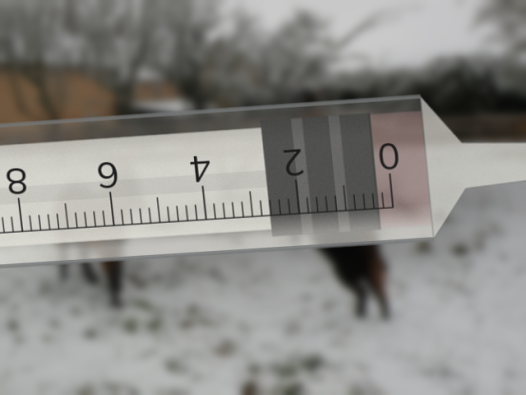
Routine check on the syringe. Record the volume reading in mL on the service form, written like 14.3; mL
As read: 0.3; mL
